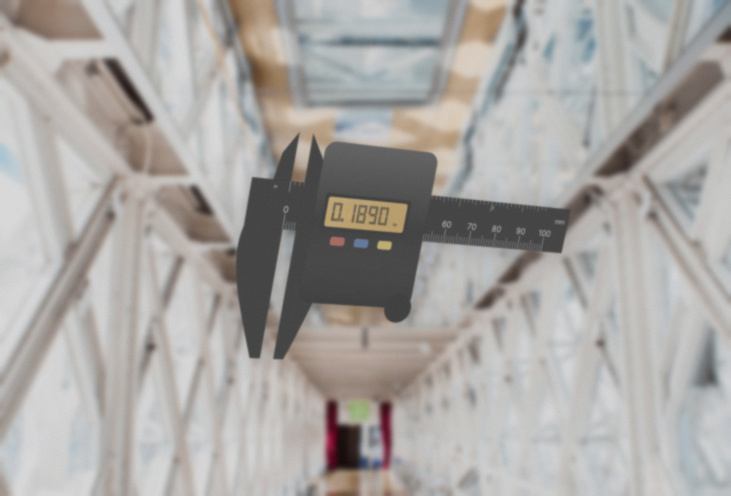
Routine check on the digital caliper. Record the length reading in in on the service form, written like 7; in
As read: 0.1890; in
